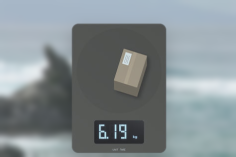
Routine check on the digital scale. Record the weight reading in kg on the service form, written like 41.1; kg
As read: 6.19; kg
